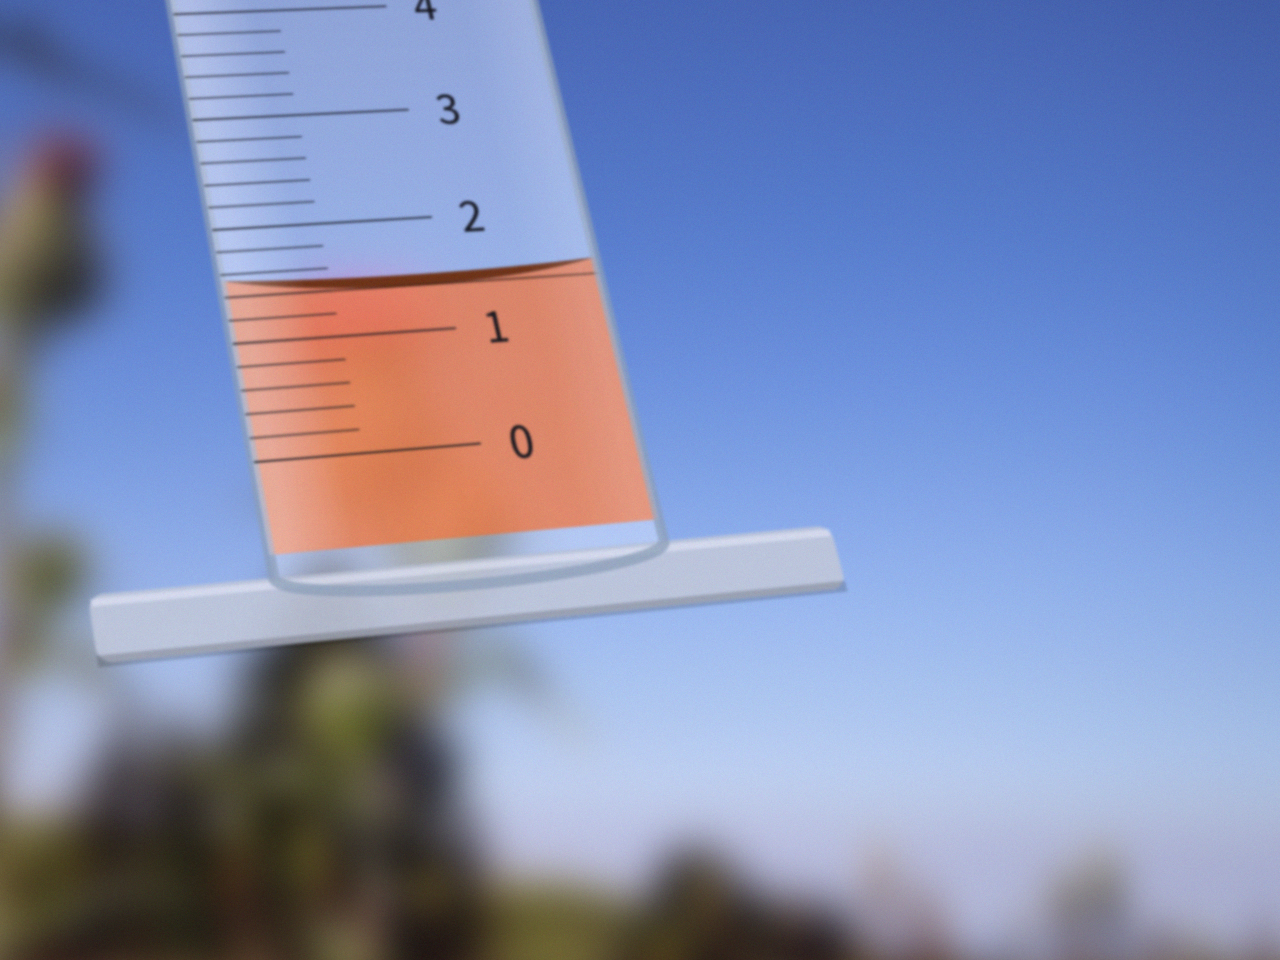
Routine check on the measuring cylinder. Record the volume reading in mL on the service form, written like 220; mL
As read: 1.4; mL
